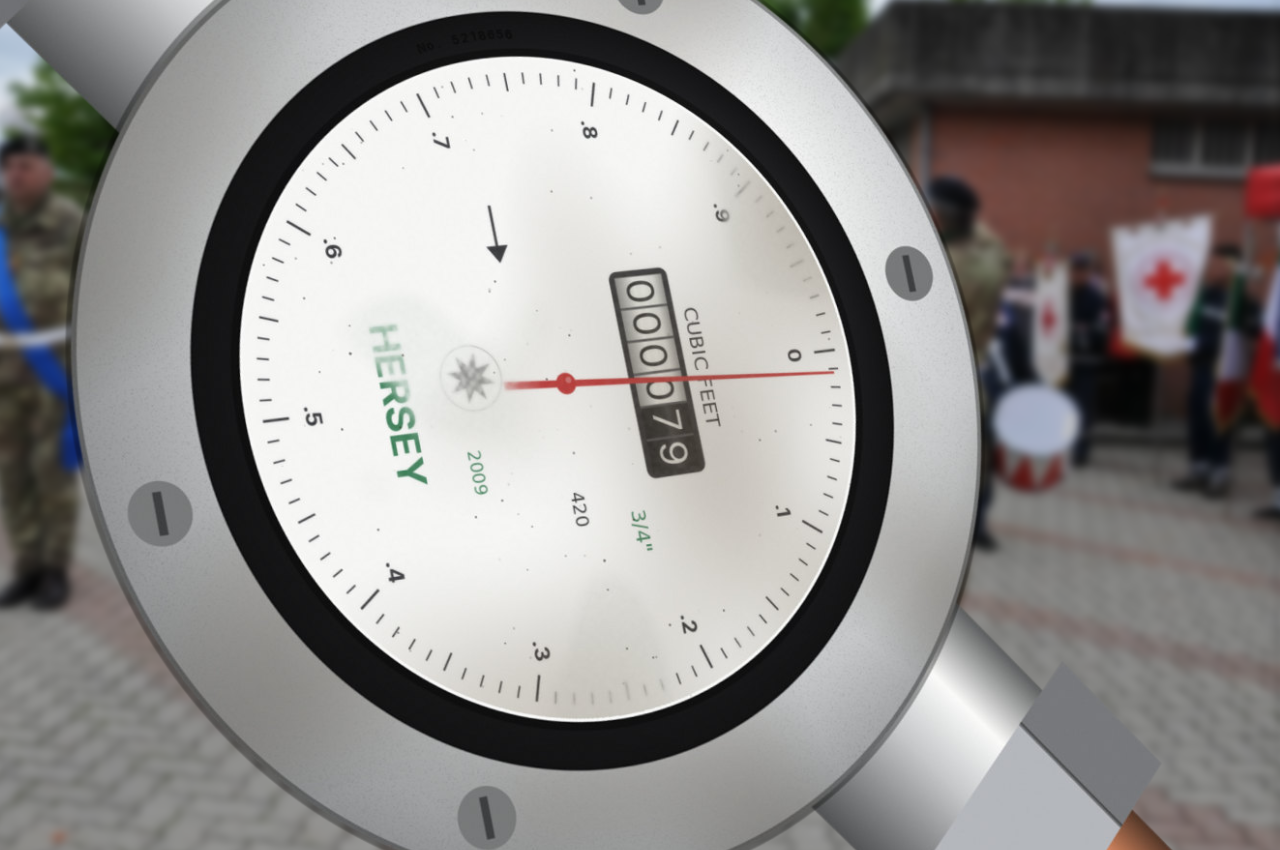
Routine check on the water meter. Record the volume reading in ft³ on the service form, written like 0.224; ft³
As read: 79.01; ft³
